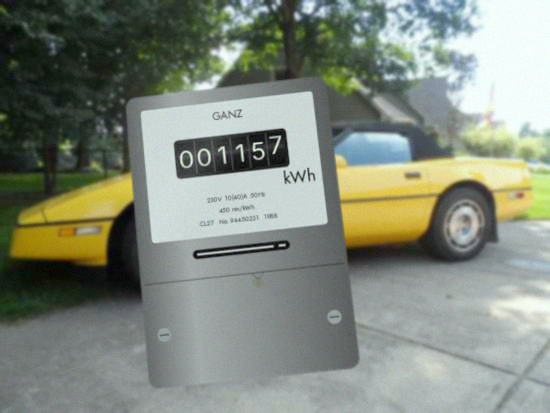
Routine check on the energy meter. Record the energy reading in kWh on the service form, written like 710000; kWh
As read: 1157; kWh
